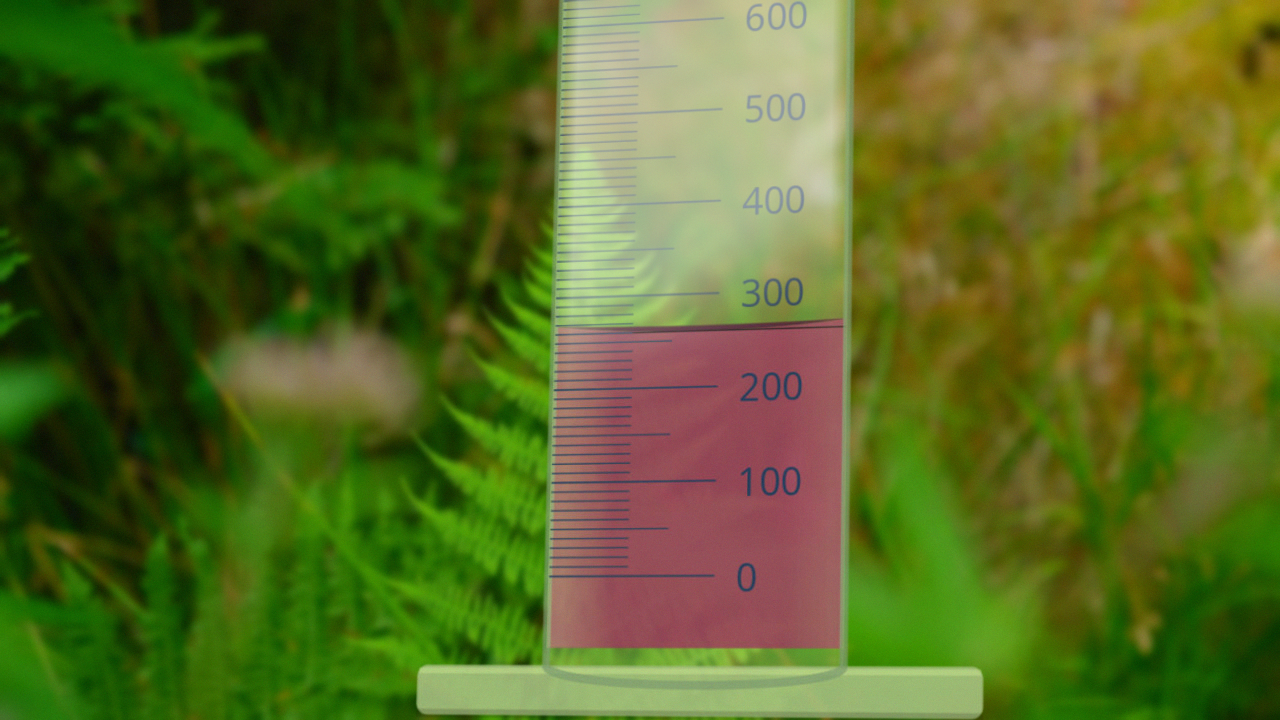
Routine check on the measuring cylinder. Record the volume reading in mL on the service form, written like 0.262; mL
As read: 260; mL
